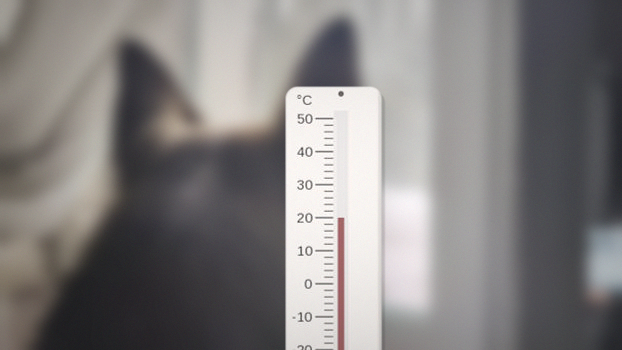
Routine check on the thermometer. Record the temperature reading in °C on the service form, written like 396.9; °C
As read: 20; °C
